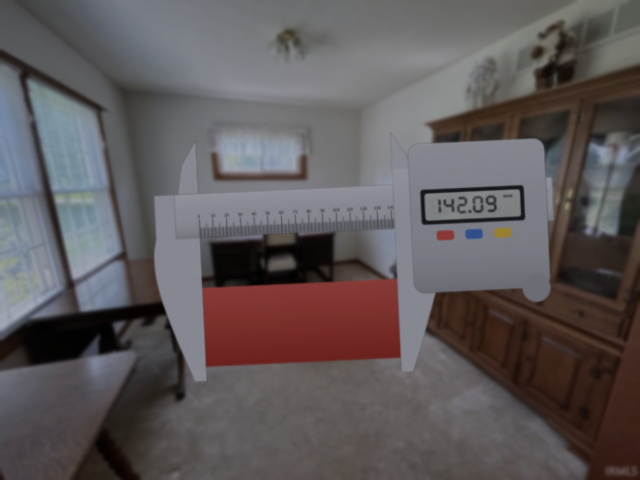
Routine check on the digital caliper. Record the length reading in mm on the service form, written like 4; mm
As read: 142.09; mm
